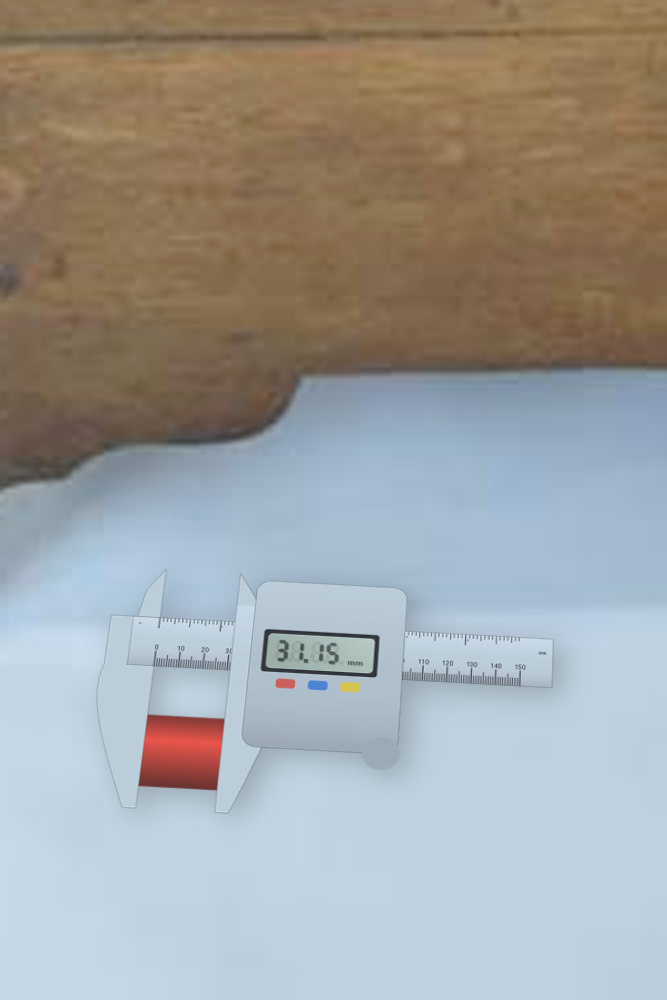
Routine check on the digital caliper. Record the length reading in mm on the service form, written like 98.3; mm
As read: 31.15; mm
